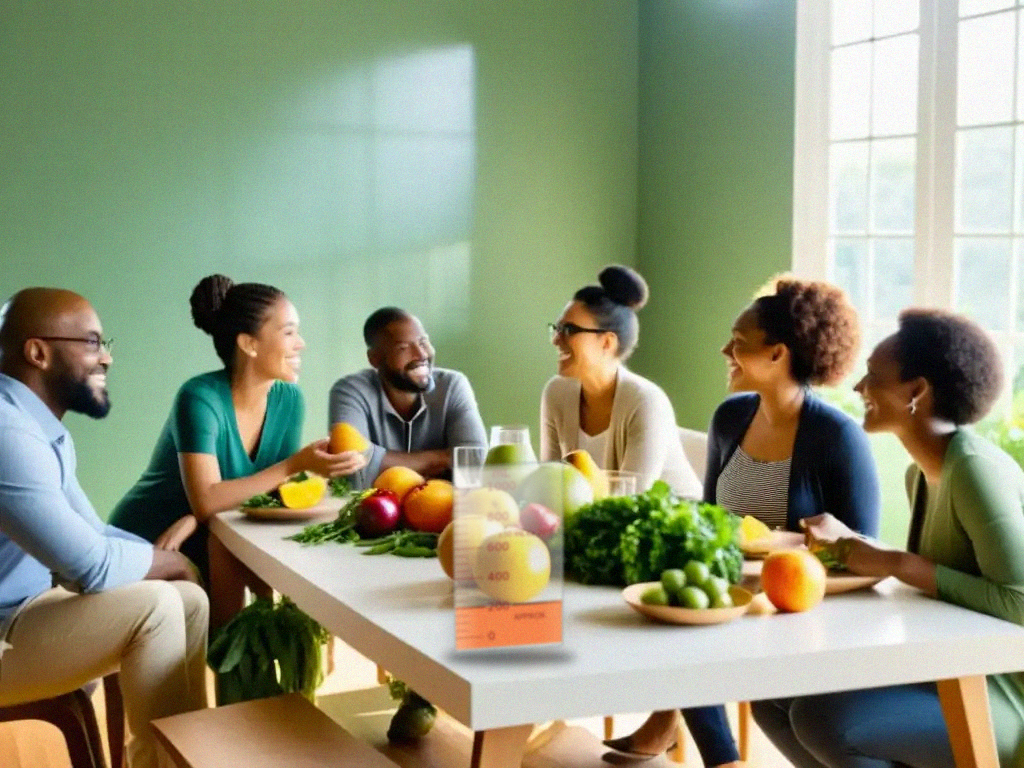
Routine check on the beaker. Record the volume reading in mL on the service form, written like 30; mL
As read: 200; mL
